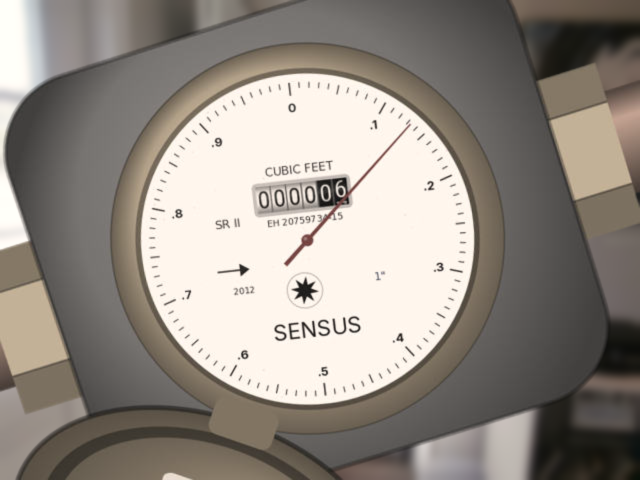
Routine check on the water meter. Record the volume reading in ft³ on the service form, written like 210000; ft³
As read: 6.13; ft³
